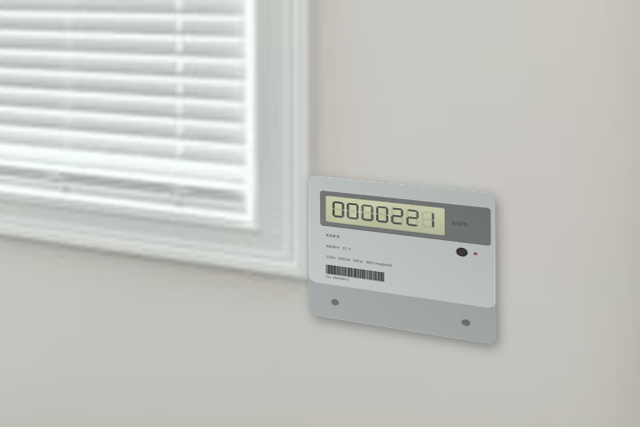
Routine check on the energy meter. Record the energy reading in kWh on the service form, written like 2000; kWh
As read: 221; kWh
